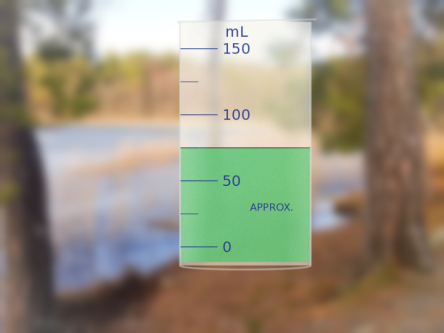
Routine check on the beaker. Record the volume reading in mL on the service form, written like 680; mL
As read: 75; mL
